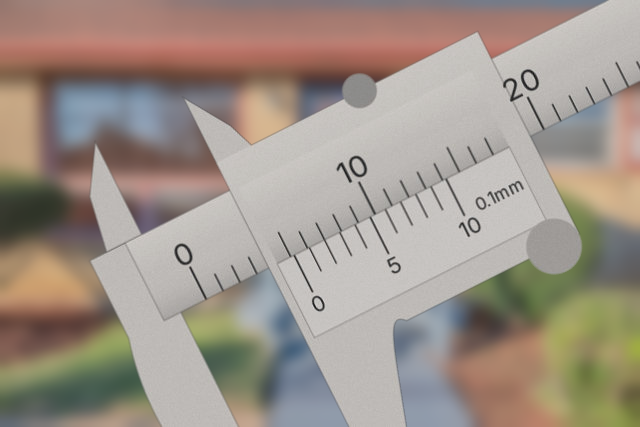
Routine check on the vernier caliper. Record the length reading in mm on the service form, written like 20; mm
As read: 5.2; mm
